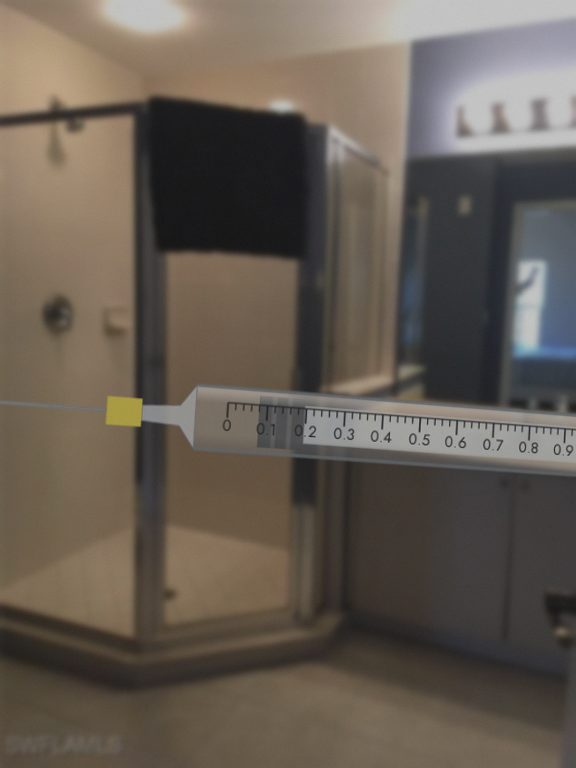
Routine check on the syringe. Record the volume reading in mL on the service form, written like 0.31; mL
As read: 0.08; mL
